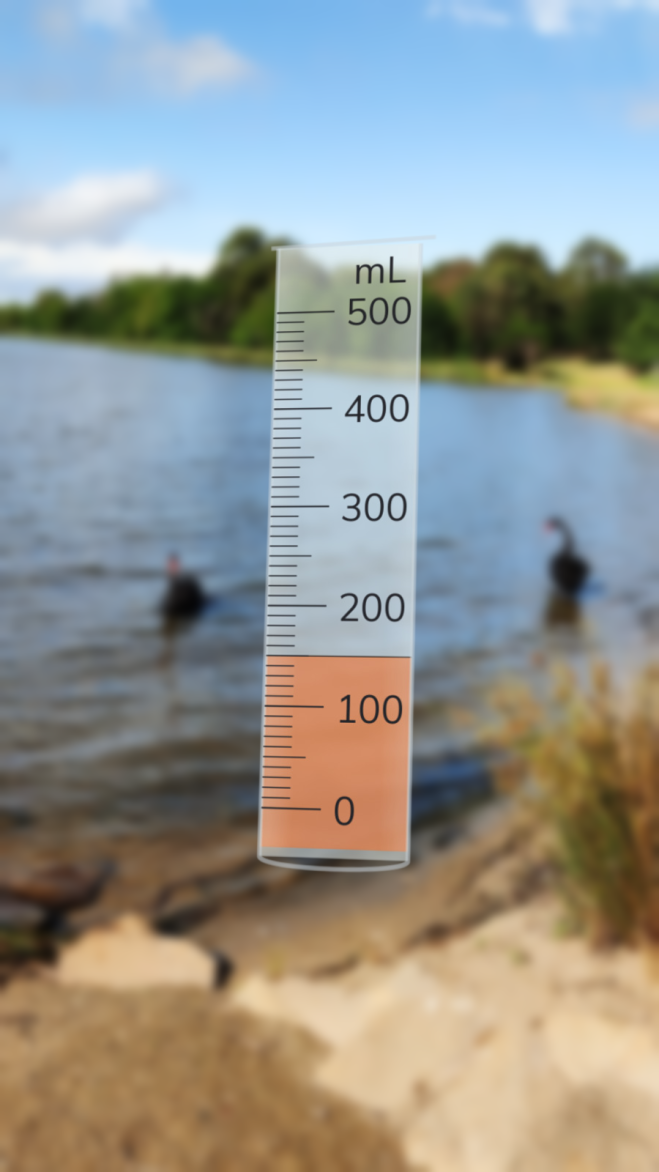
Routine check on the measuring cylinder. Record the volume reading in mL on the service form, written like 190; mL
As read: 150; mL
